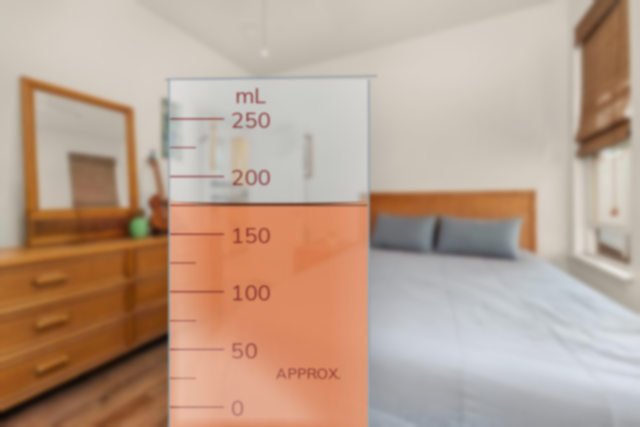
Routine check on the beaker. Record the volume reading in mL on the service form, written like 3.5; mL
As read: 175; mL
